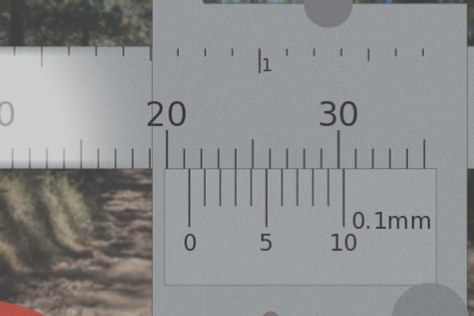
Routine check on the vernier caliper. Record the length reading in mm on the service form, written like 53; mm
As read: 21.3; mm
